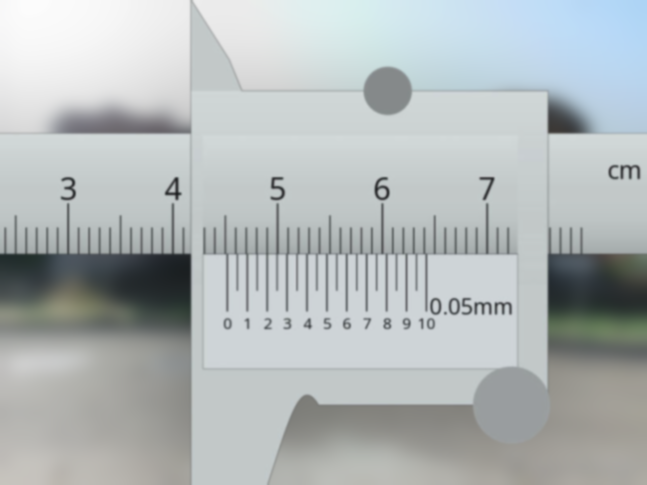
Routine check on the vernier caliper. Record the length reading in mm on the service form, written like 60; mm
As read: 45.2; mm
